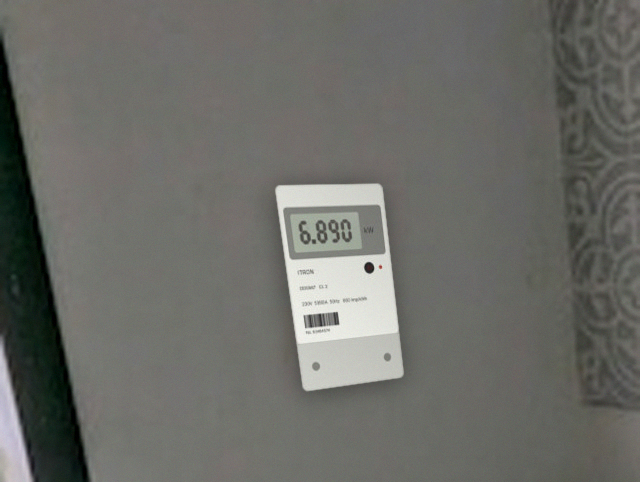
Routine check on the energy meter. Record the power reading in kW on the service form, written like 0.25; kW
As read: 6.890; kW
